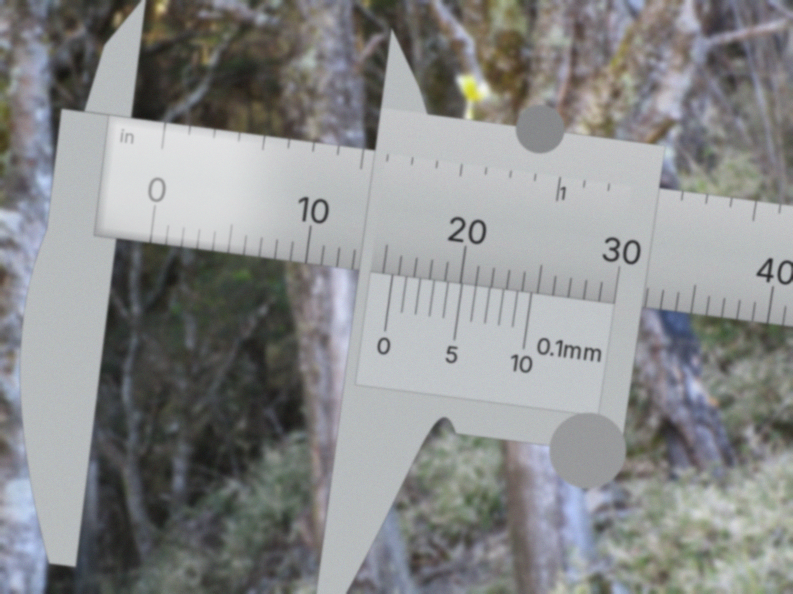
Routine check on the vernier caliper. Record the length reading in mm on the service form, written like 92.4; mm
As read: 15.6; mm
